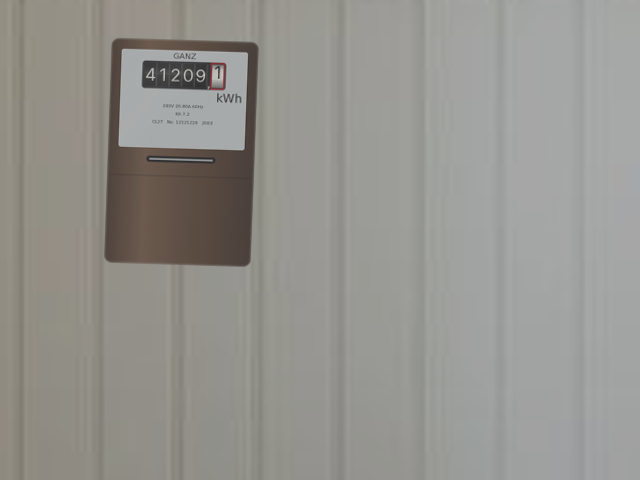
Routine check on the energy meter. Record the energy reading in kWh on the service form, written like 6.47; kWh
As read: 41209.1; kWh
